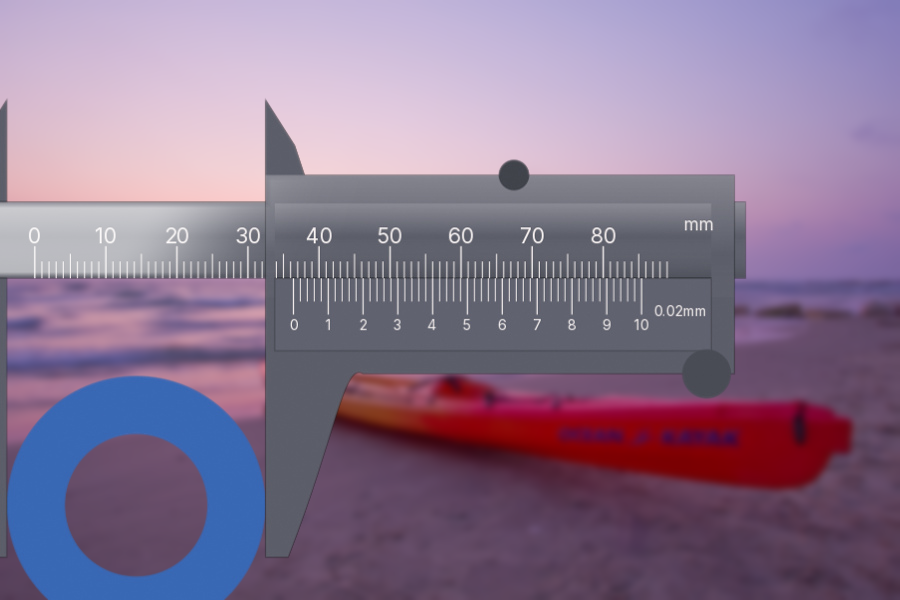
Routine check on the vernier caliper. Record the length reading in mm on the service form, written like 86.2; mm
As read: 36.4; mm
